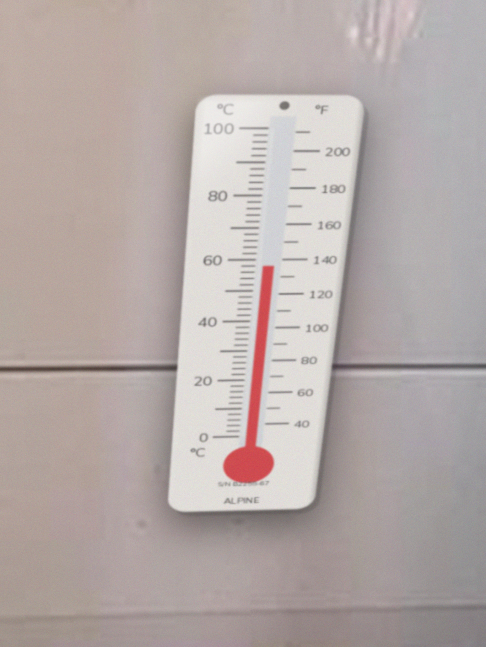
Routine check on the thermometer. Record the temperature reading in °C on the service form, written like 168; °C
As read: 58; °C
